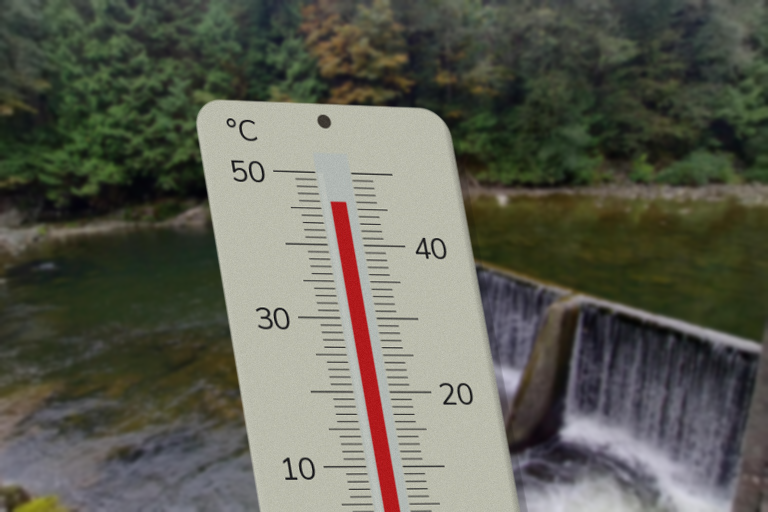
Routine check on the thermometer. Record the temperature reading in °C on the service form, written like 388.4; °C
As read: 46; °C
